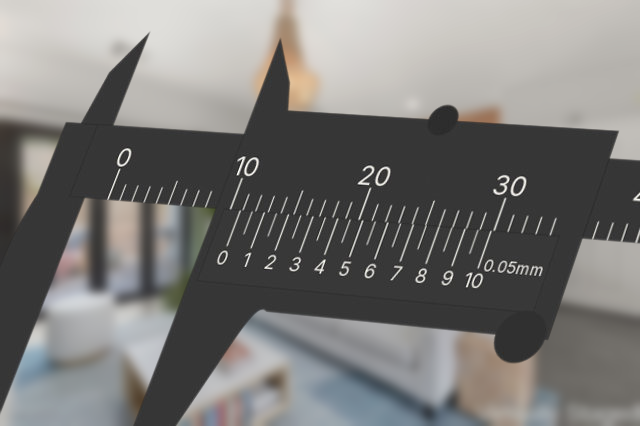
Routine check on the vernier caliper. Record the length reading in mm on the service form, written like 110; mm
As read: 10.8; mm
